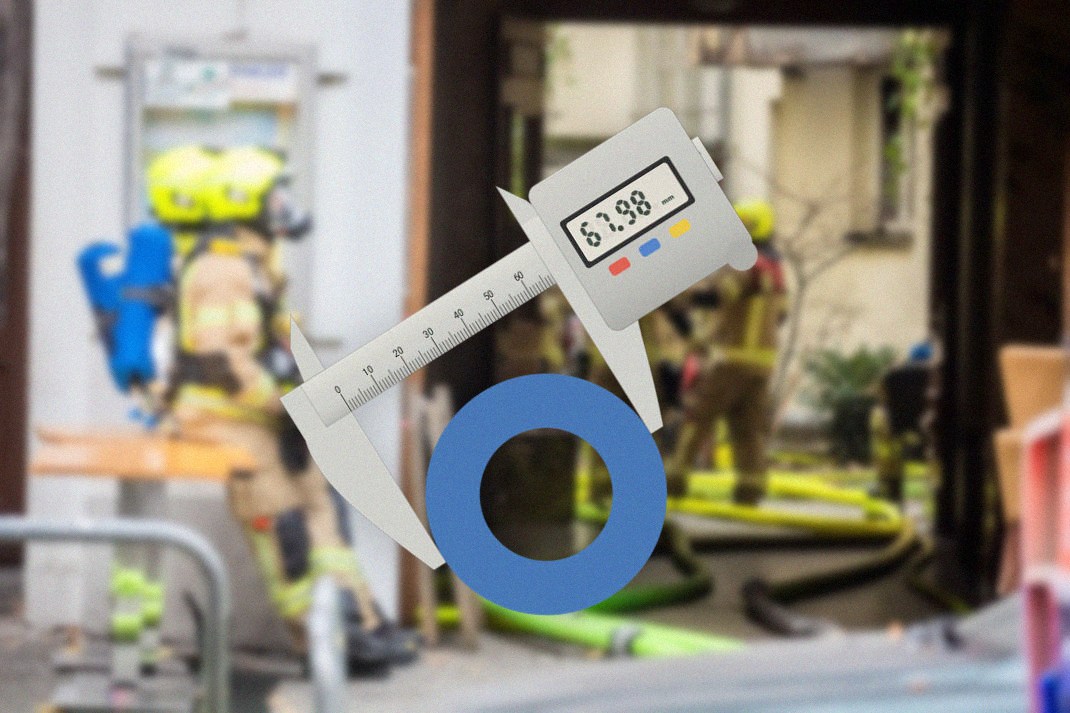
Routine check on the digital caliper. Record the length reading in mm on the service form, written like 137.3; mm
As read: 67.98; mm
